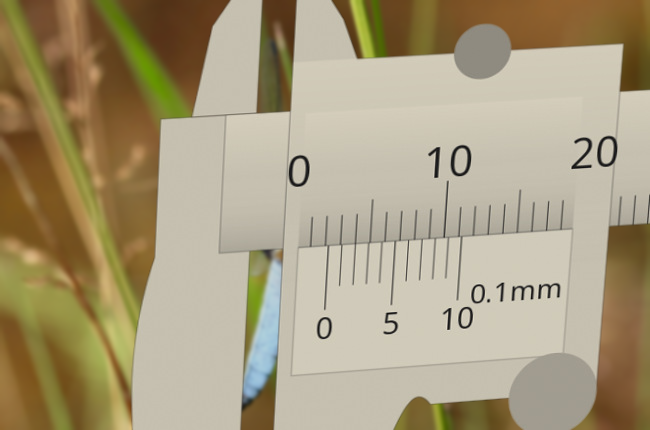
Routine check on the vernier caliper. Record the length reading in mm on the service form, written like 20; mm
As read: 2.2; mm
